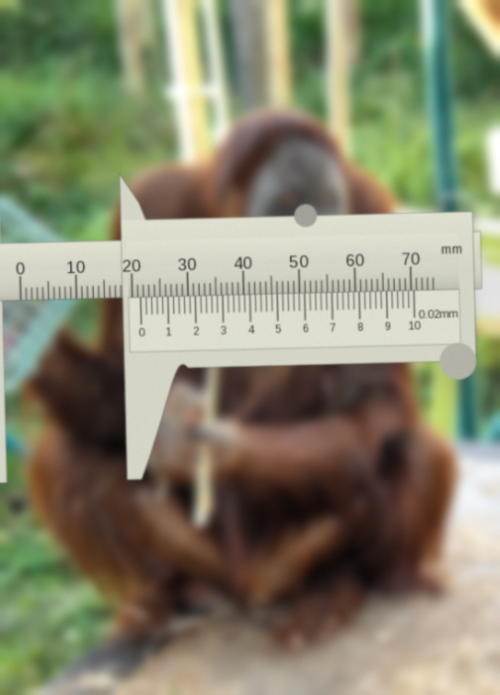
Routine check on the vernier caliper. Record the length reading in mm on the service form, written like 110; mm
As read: 21.5; mm
